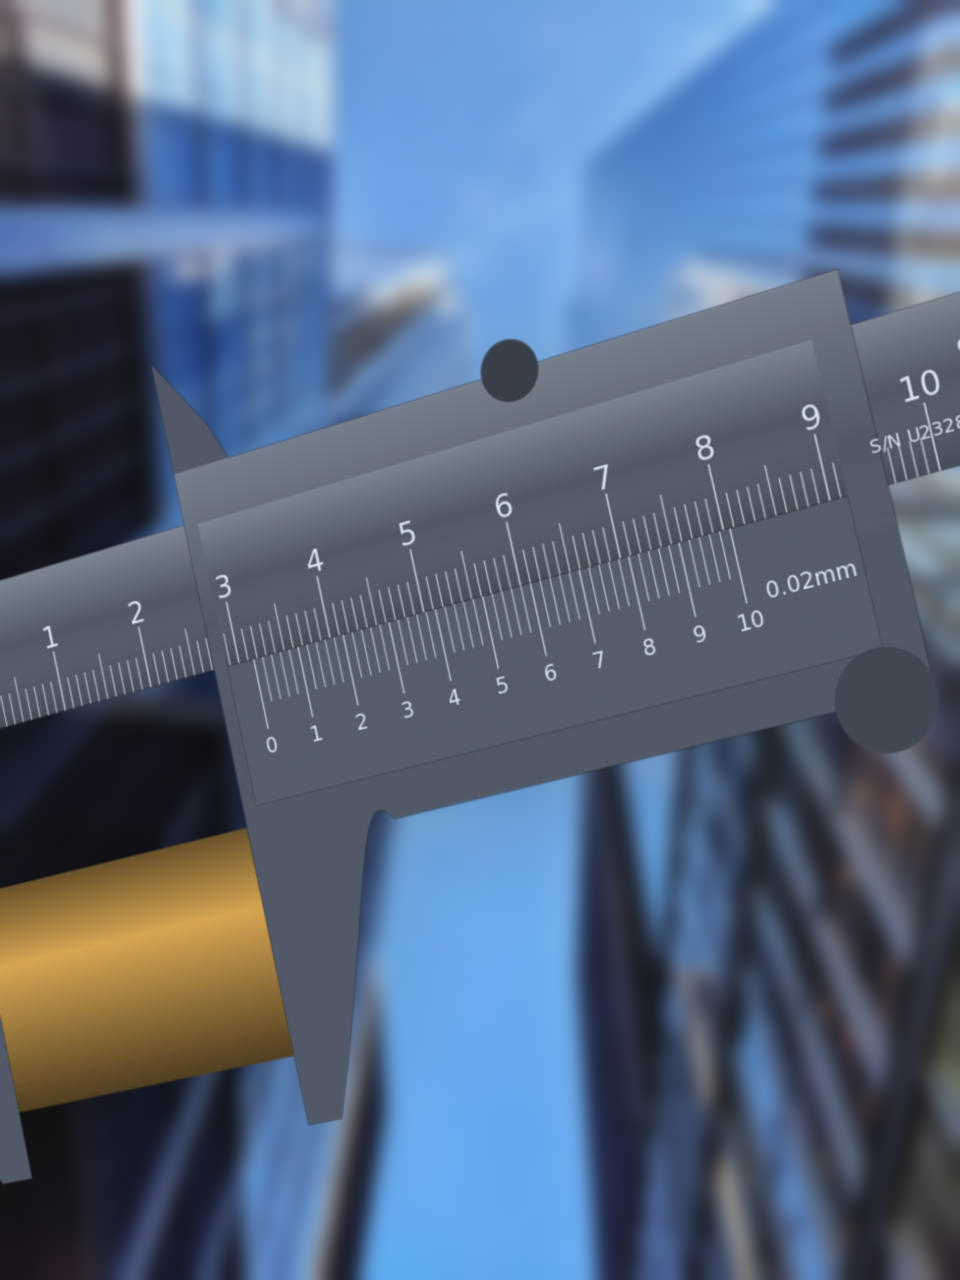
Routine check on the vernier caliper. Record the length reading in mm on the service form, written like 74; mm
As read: 31.6; mm
